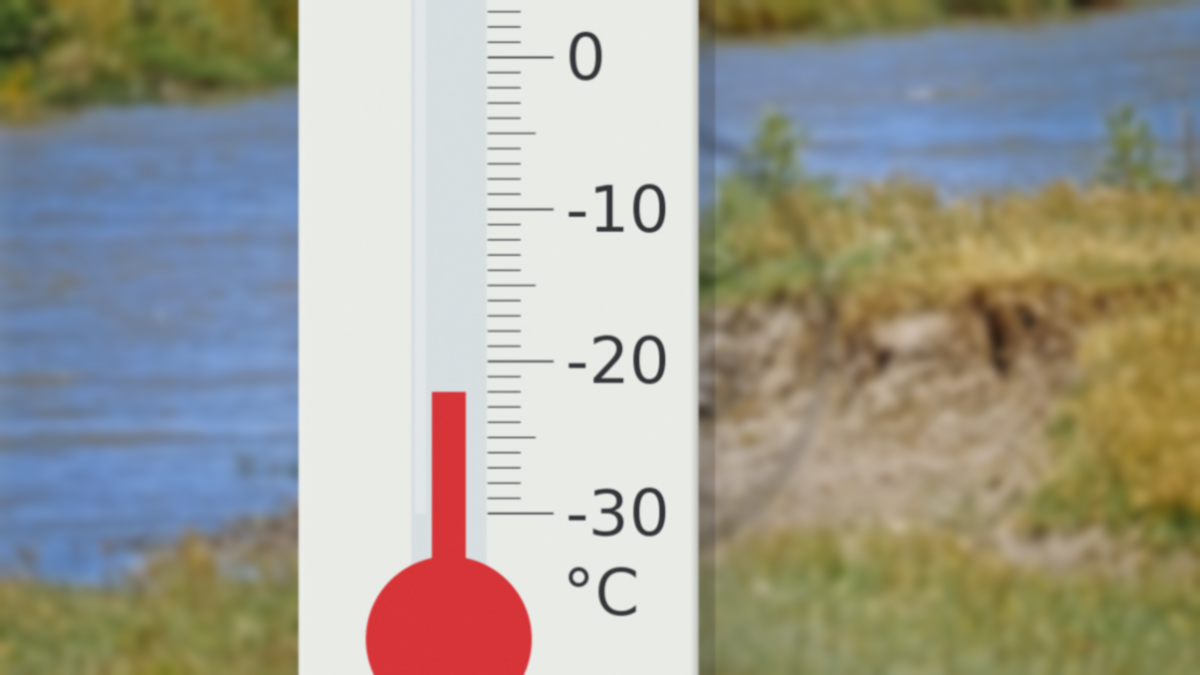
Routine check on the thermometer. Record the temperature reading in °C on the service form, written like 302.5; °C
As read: -22; °C
